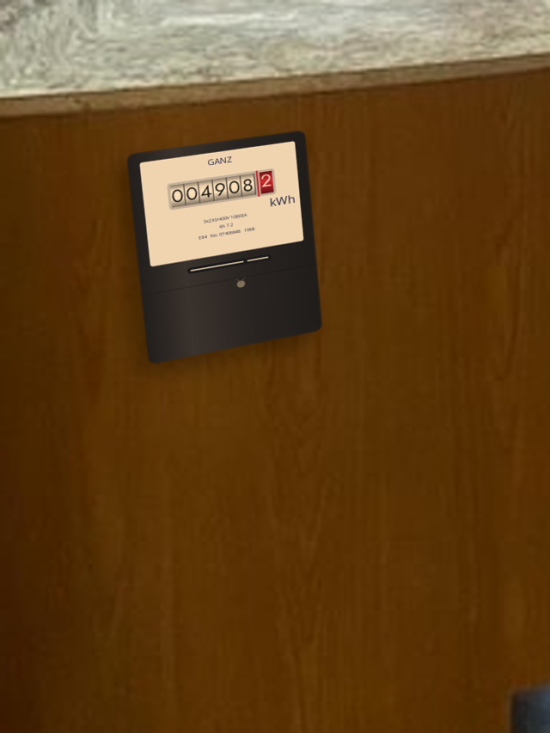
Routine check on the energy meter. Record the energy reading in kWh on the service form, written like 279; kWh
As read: 4908.2; kWh
